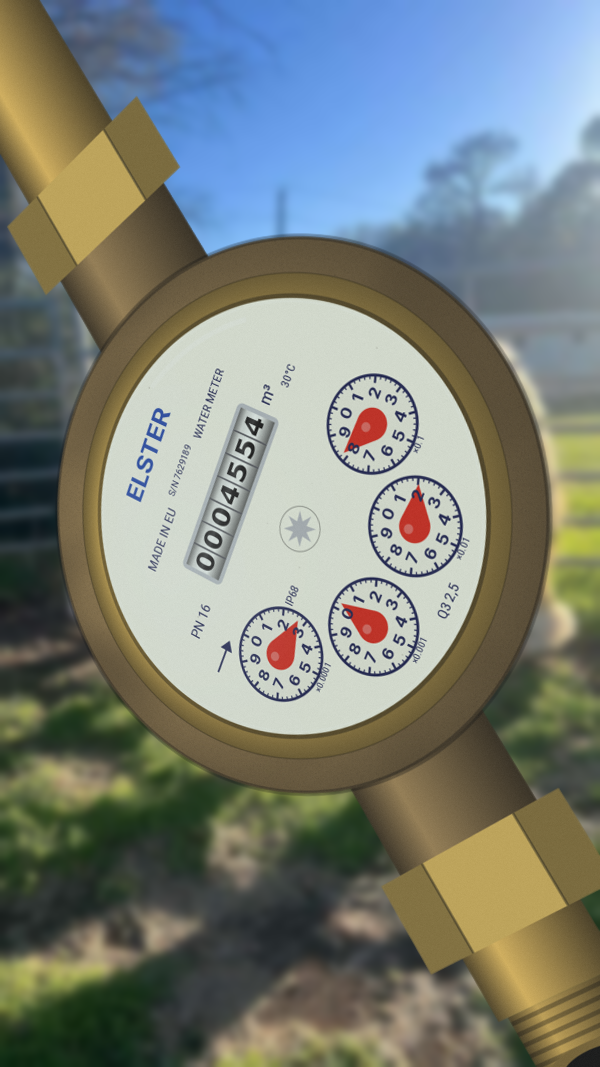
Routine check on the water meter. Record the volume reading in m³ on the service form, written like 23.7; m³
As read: 4554.8202; m³
